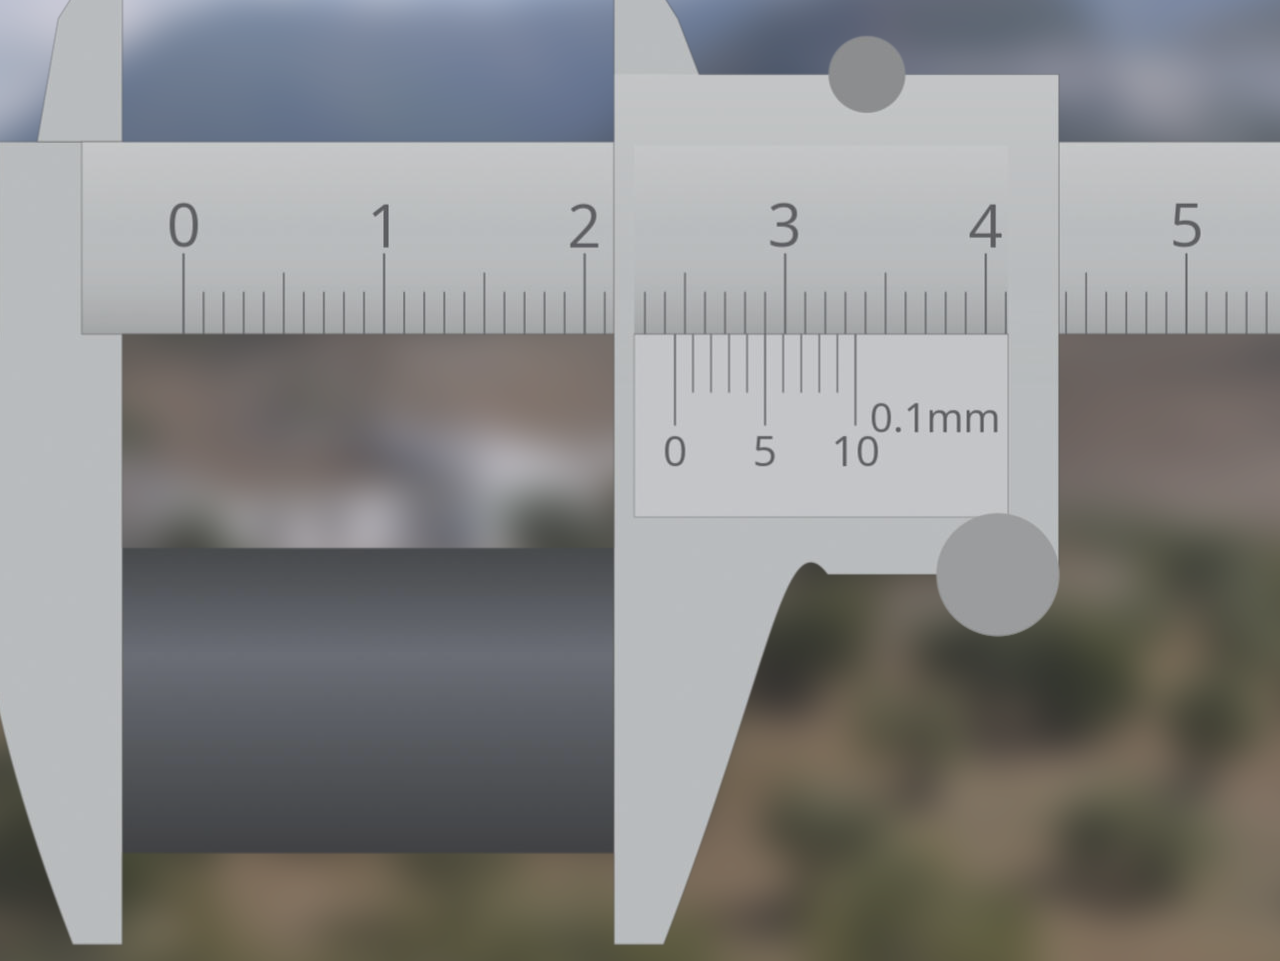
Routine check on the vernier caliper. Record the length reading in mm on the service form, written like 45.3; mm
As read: 24.5; mm
